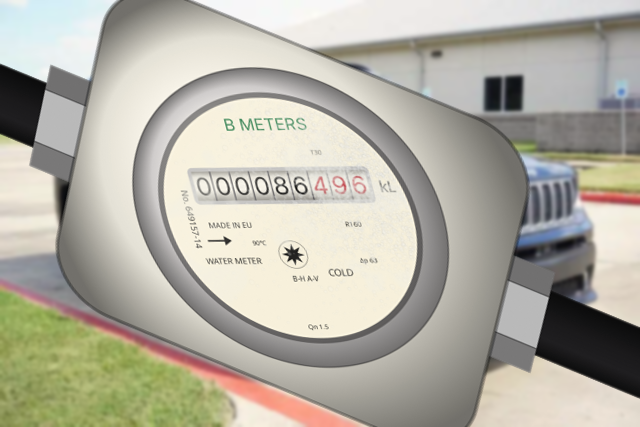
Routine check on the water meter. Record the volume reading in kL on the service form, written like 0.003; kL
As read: 86.496; kL
